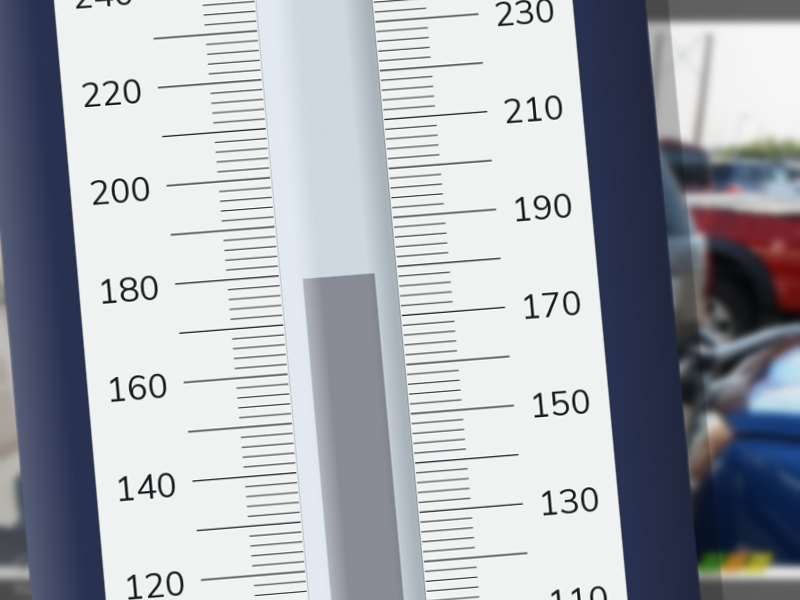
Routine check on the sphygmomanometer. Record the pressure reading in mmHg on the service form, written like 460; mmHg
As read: 179; mmHg
